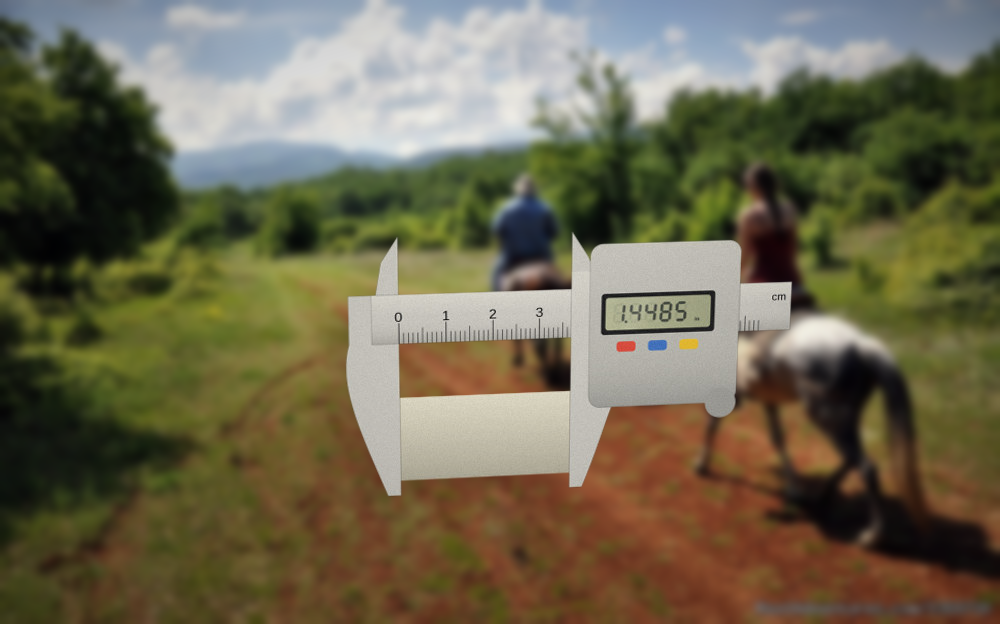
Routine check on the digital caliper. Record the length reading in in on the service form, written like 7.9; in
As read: 1.4485; in
